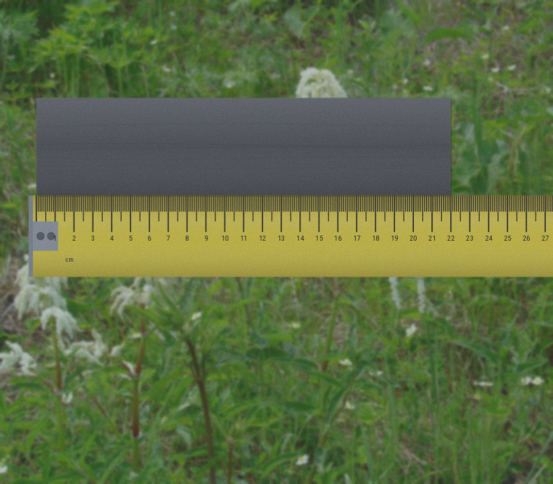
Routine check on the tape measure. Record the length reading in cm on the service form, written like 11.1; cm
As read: 22; cm
